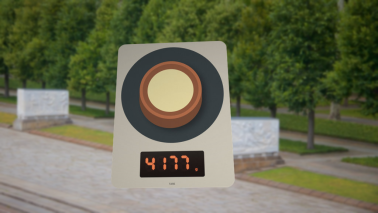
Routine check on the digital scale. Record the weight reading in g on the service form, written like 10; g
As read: 4177; g
